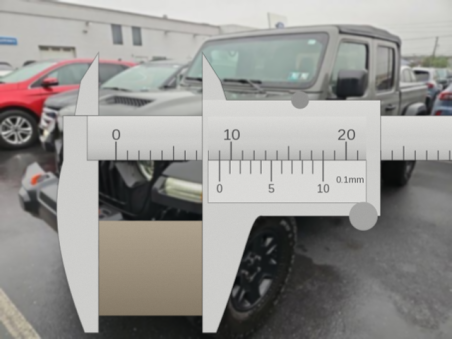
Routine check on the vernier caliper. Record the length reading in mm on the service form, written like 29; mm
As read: 9.0; mm
